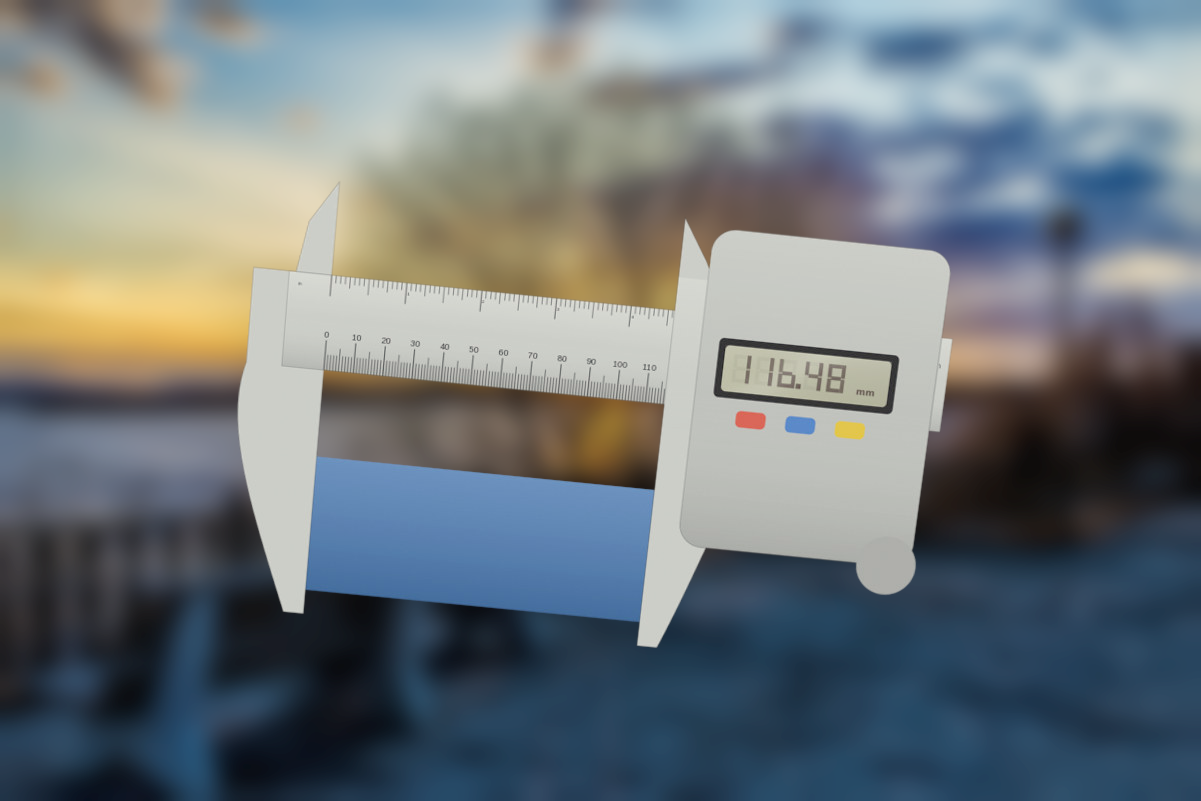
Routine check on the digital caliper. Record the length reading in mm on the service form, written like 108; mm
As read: 116.48; mm
